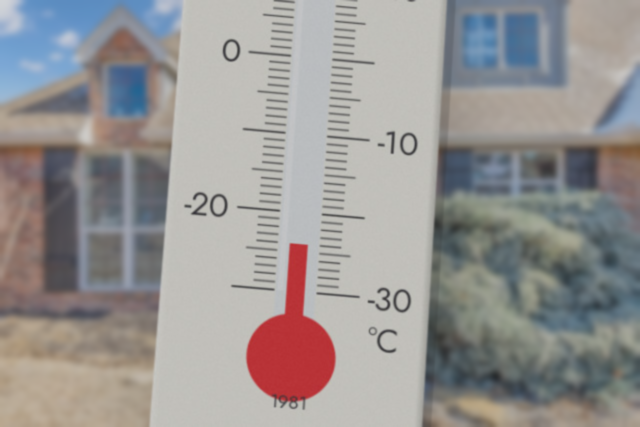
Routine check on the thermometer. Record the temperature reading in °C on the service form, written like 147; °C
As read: -24; °C
